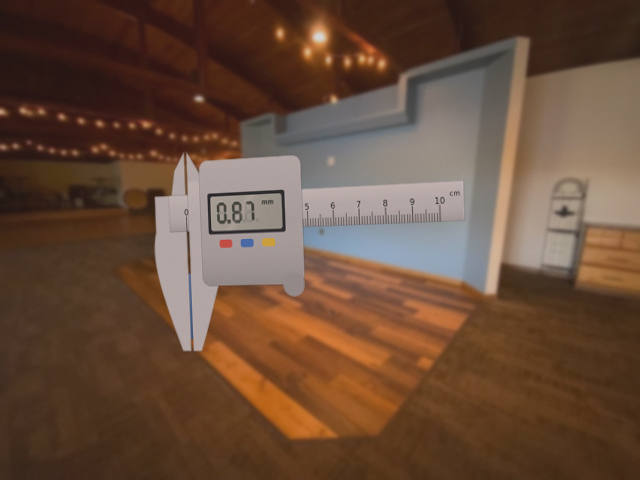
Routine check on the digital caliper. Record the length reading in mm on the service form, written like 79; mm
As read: 0.87; mm
